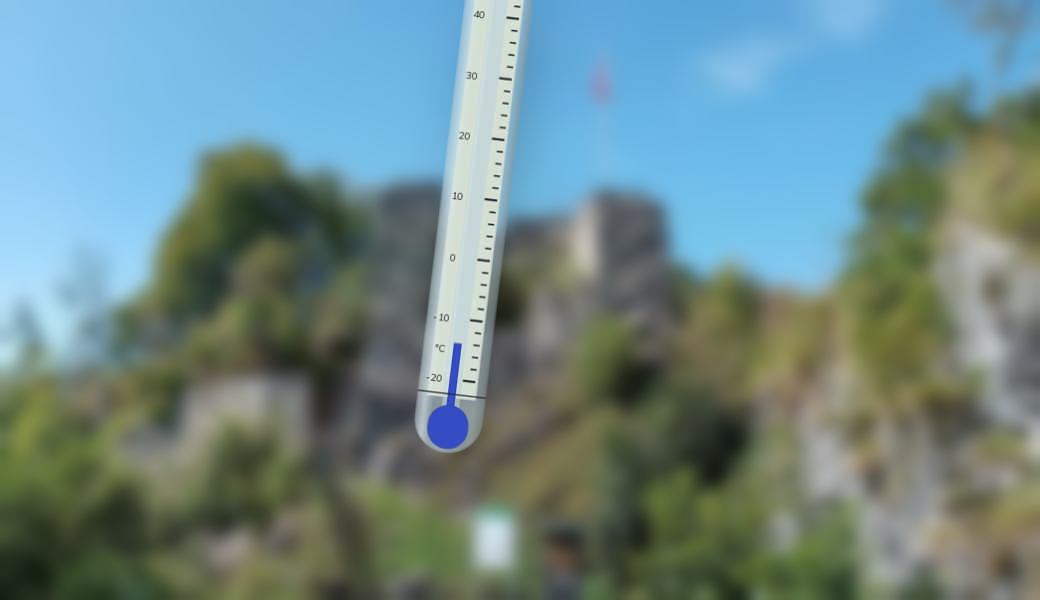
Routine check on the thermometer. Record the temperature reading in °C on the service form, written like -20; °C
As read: -14; °C
